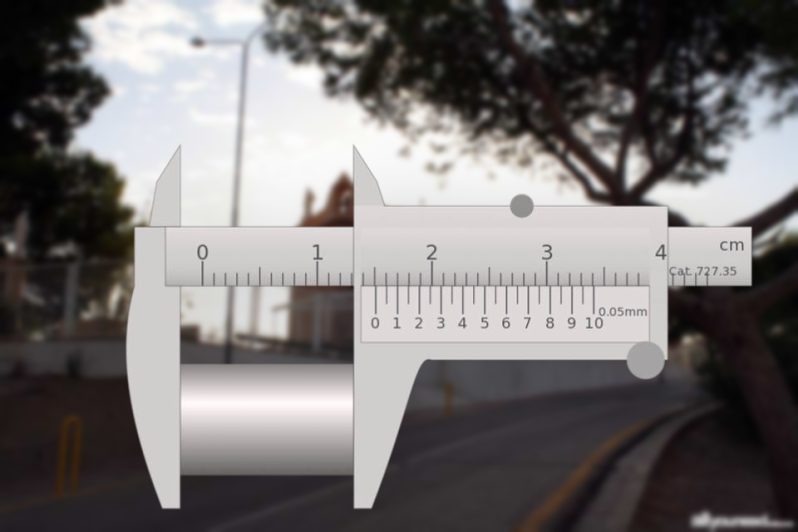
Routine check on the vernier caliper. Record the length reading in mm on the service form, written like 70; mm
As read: 15.1; mm
